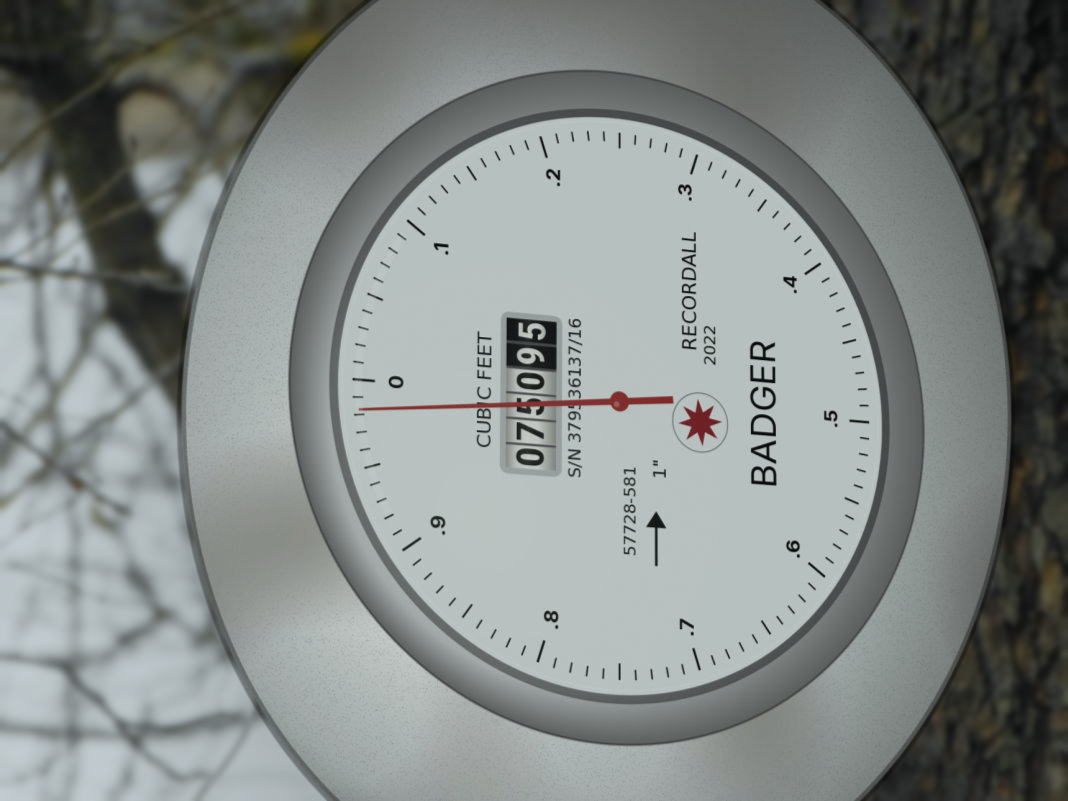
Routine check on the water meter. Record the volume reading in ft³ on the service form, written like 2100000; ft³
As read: 75094.98; ft³
